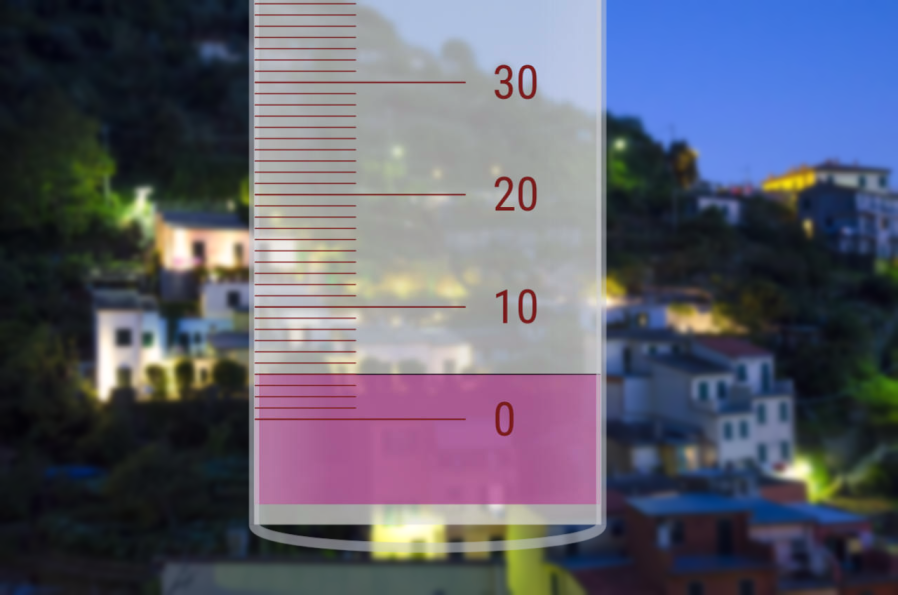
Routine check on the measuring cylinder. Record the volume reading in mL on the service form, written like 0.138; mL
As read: 4; mL
